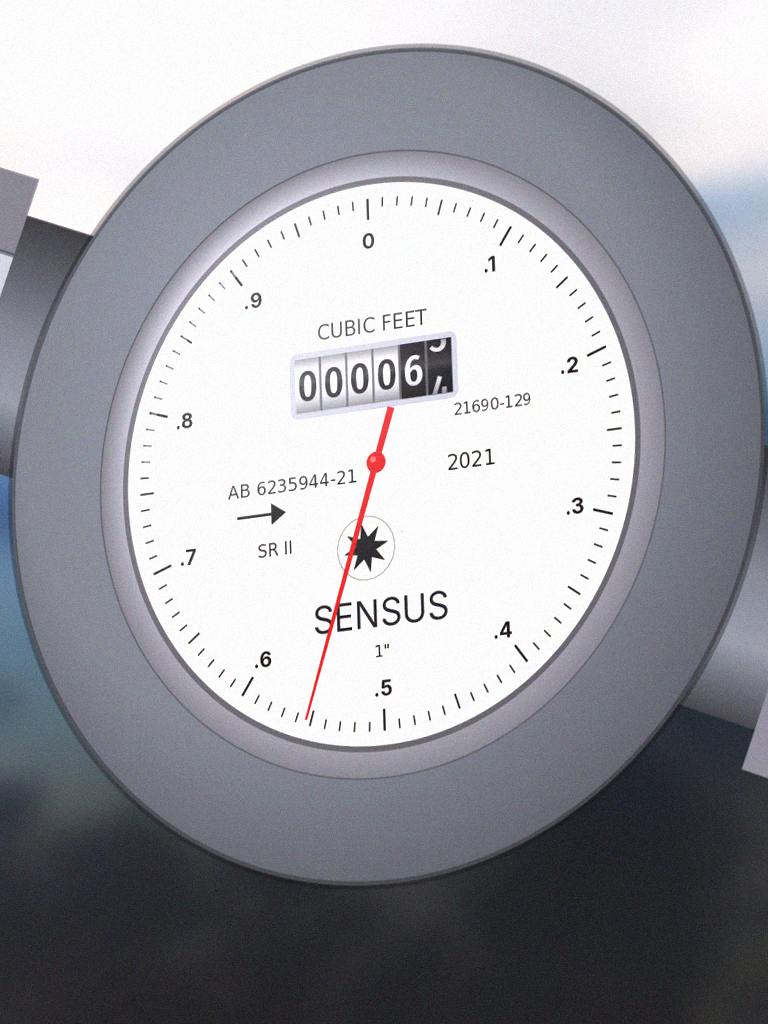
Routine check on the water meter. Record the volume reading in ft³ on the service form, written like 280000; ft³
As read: 63.55; ft³
